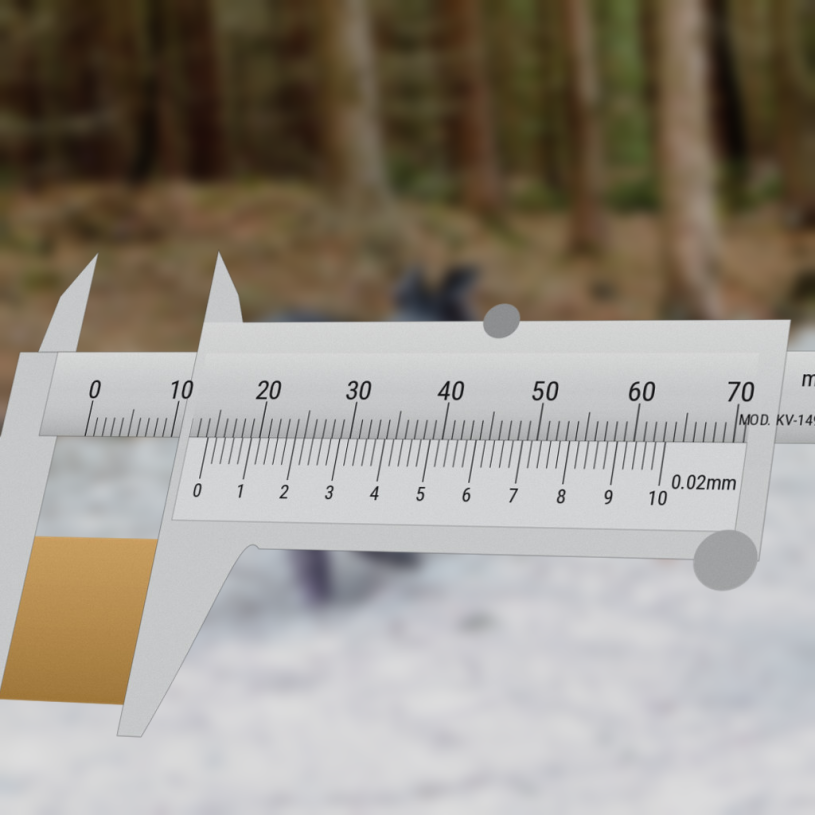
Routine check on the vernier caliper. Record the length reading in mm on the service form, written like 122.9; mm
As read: 14.2; mm
